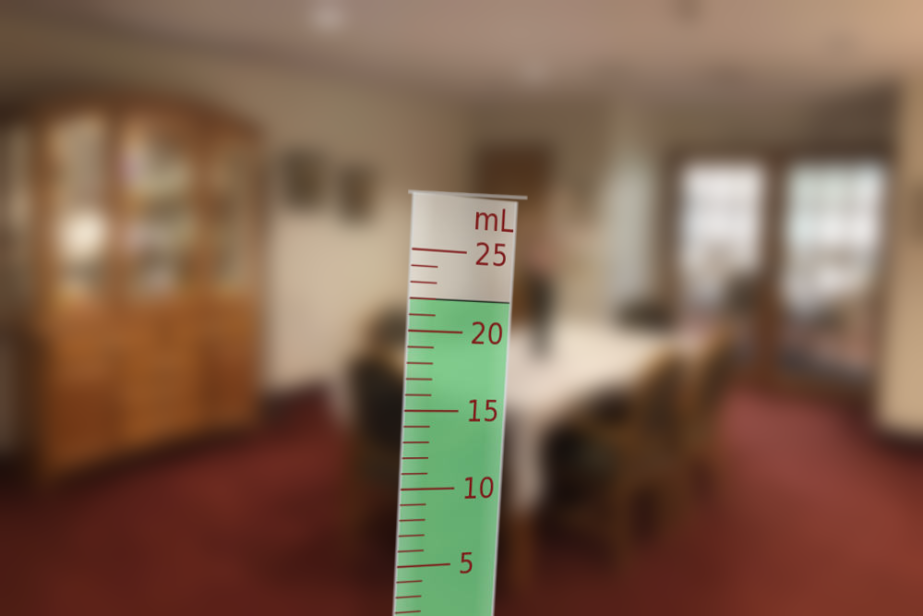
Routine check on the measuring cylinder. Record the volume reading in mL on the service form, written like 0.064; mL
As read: 22; mL
